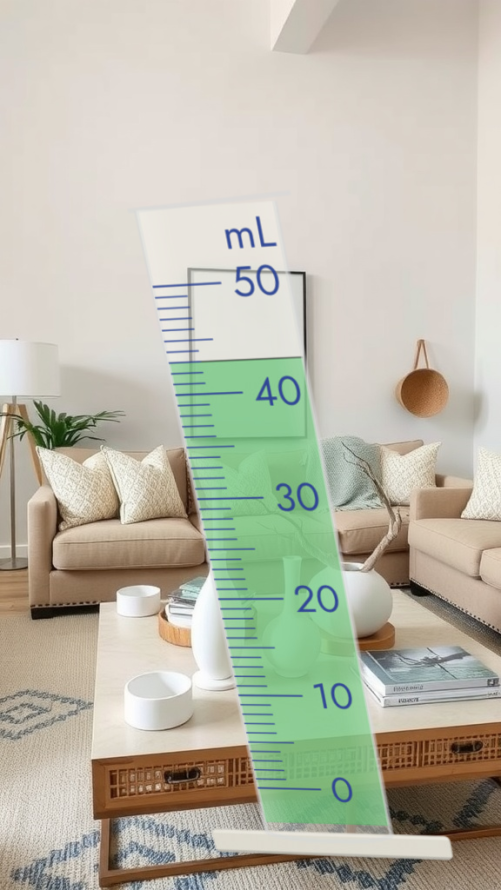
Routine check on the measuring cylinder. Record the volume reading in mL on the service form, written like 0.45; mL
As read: 43; mL
